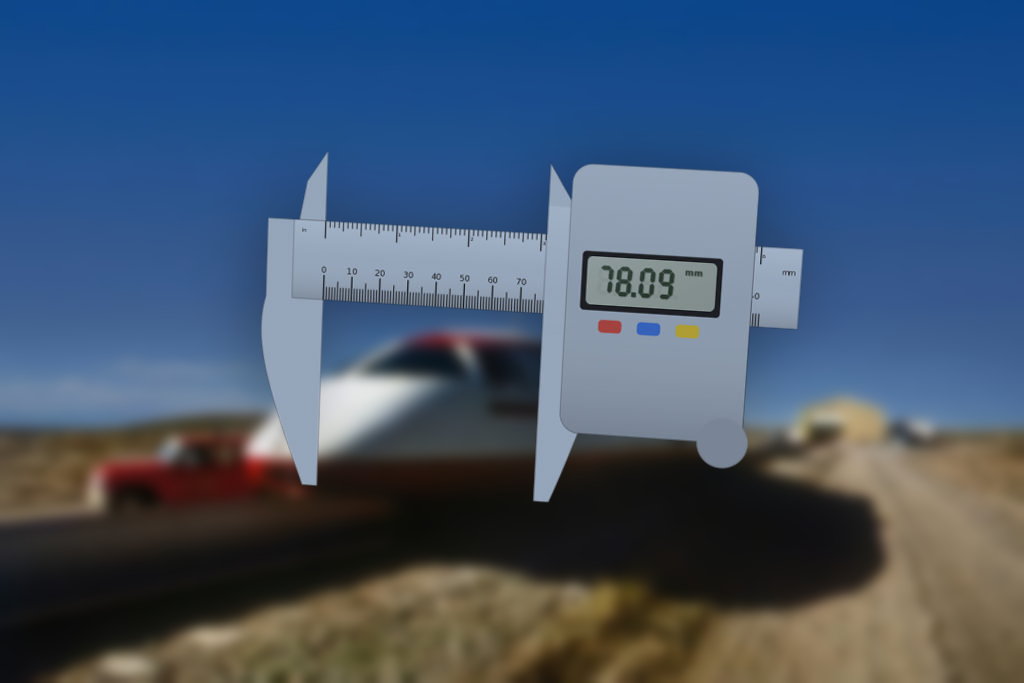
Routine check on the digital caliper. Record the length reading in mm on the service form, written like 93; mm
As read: 78.09; mm
